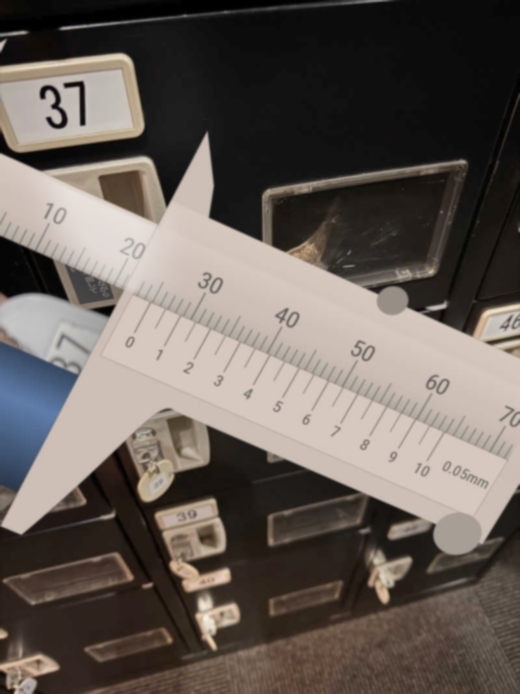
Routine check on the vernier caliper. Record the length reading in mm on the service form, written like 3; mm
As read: 24.8; mm
